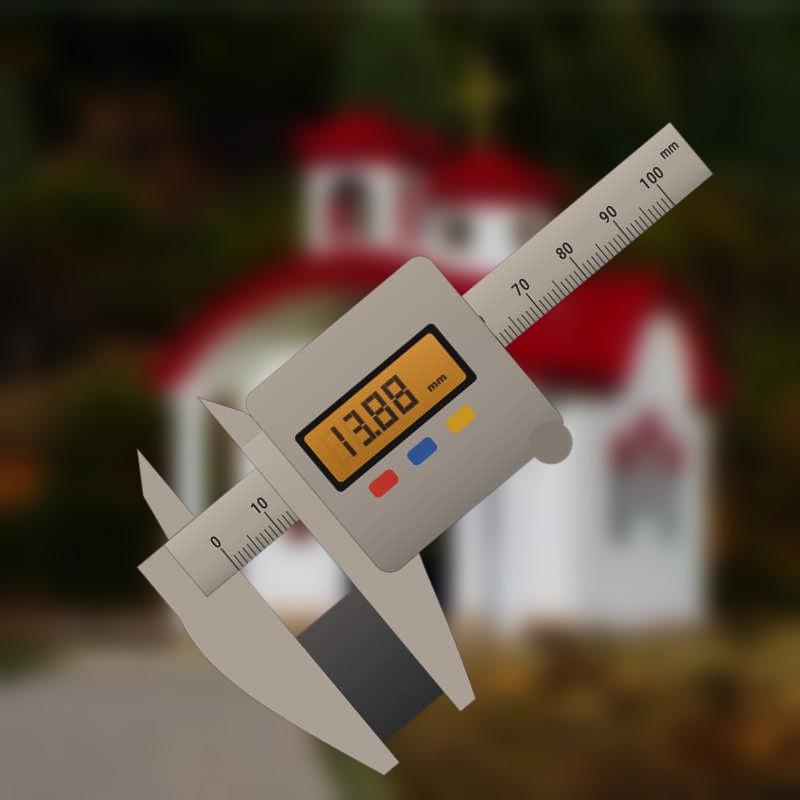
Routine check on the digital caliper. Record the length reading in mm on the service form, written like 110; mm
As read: 13.88; mm
